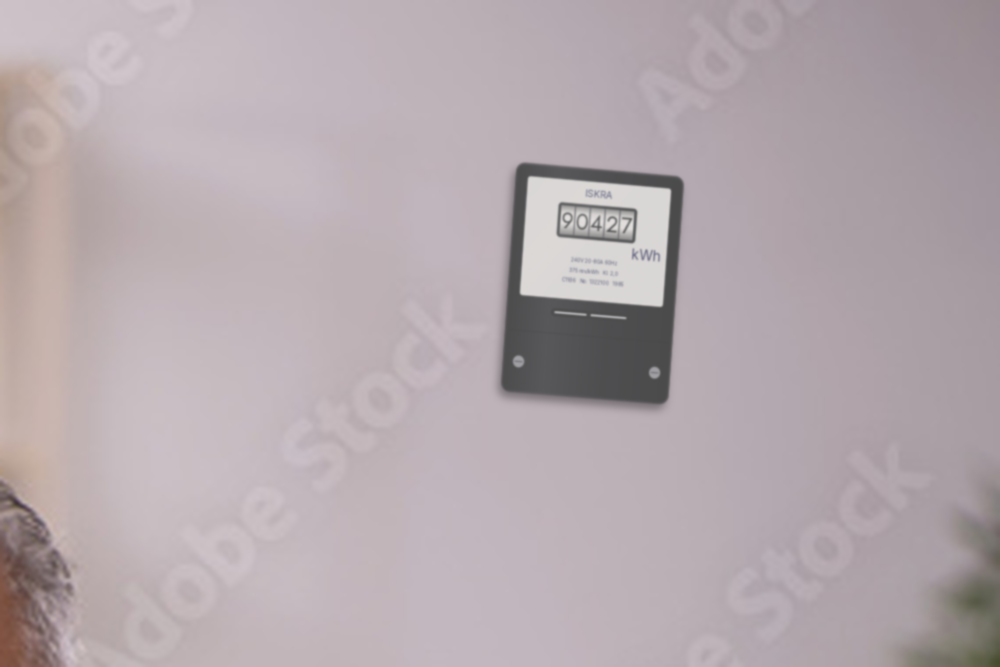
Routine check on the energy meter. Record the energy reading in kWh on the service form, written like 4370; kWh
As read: 90427; kWh
